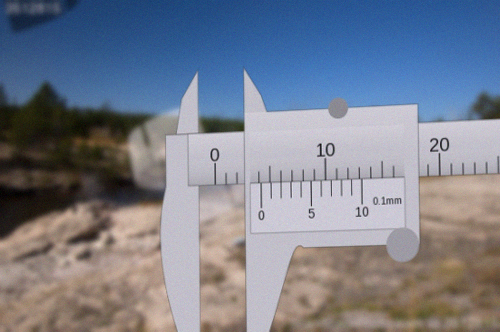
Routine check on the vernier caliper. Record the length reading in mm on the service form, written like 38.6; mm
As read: 4.2; mm
